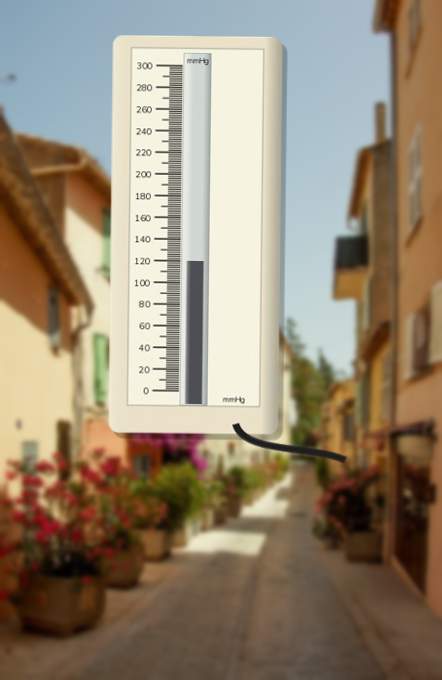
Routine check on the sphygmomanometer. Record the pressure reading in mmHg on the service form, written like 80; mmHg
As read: 120; mmHg
